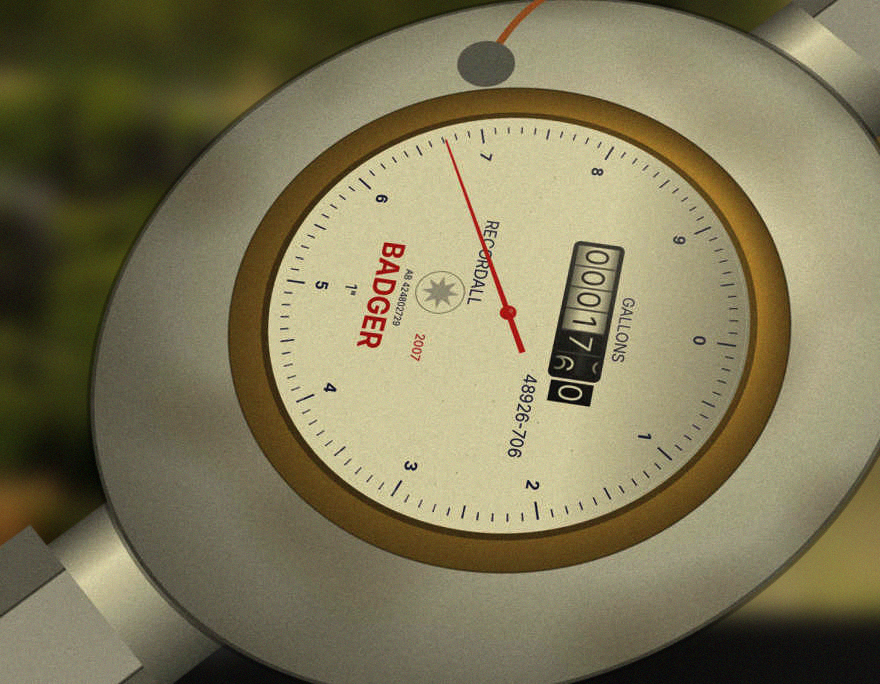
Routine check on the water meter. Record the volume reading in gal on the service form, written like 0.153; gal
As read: 1756.7; gal
